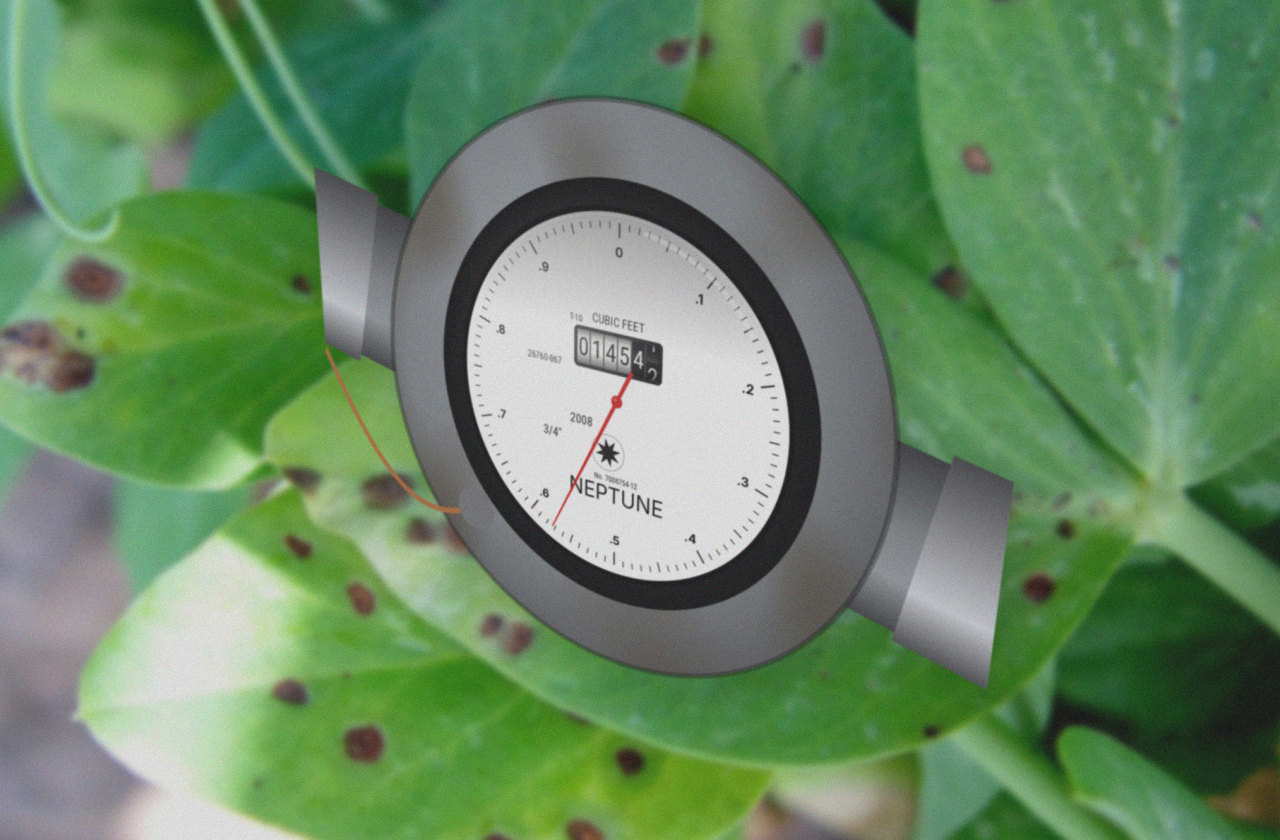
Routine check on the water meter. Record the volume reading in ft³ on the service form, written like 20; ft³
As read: 14541.57; ft³
